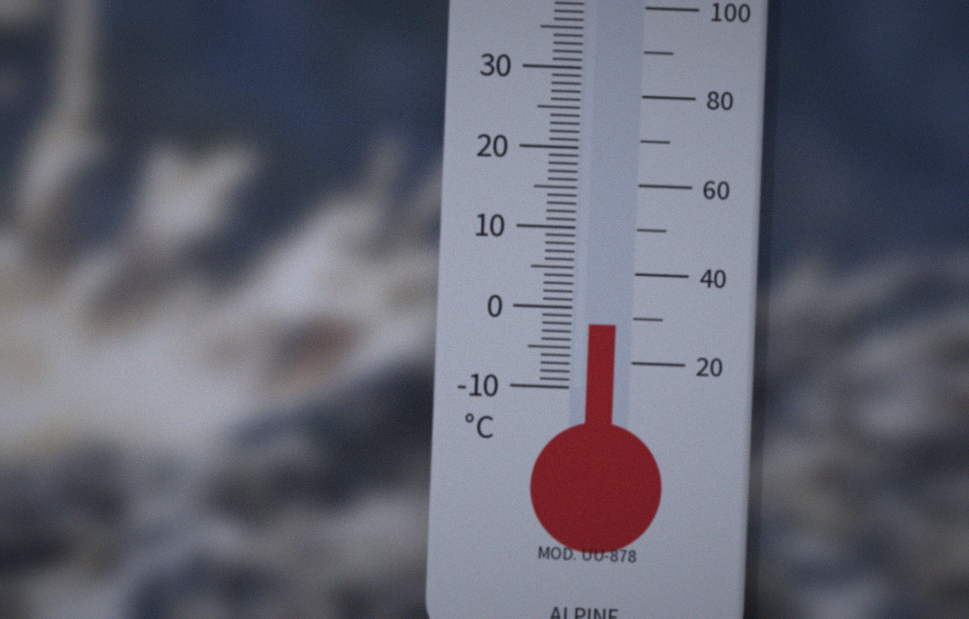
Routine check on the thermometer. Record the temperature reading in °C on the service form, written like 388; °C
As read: -2; °C
